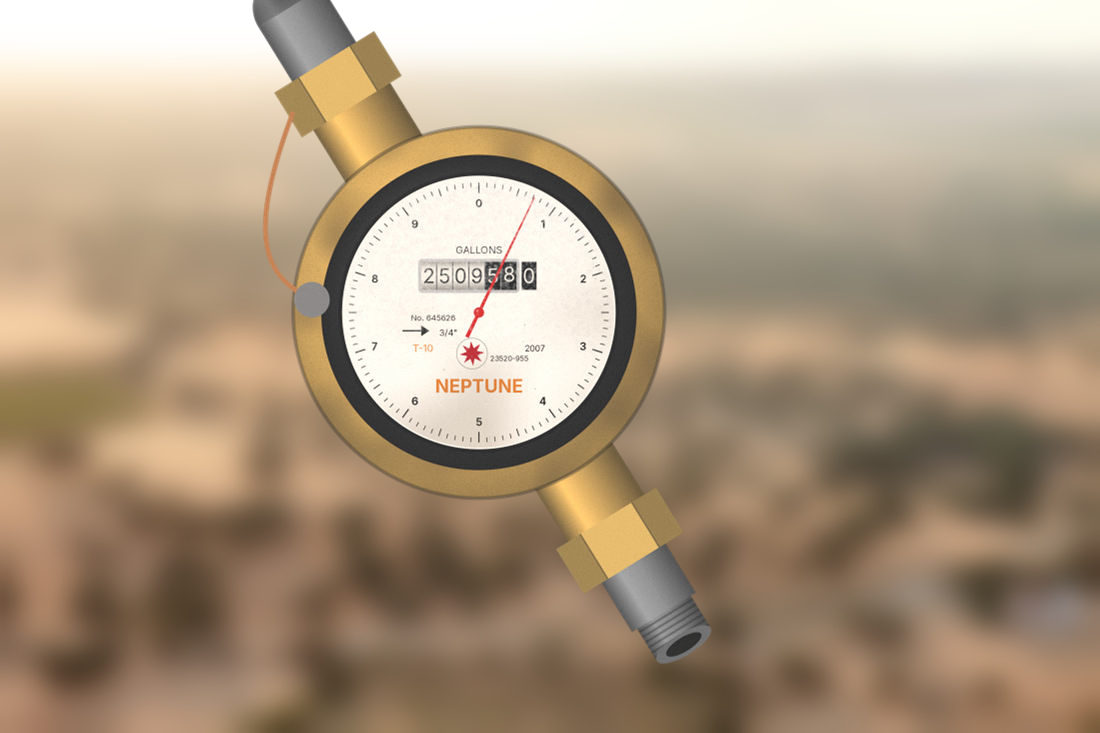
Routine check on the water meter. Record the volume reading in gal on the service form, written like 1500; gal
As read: 2509580.7; gal
